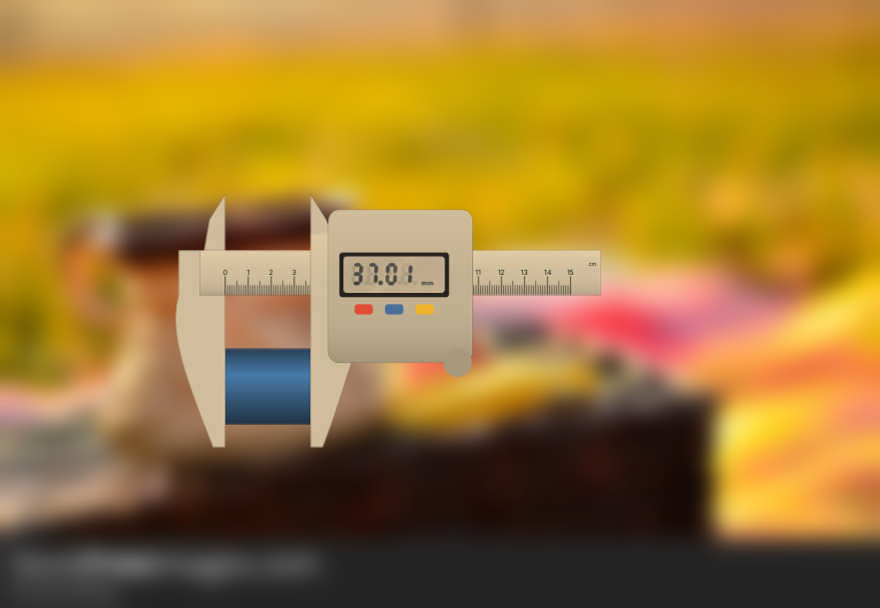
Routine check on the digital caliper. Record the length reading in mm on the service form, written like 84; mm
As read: 37.01; mm
